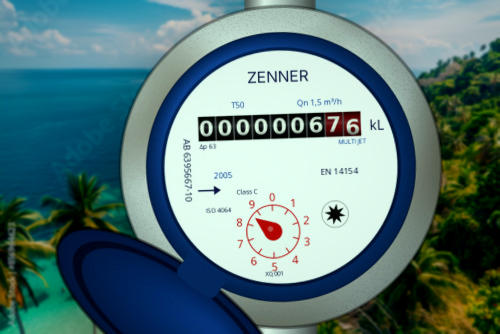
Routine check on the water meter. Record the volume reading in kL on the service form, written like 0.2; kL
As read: 6.758; kL
